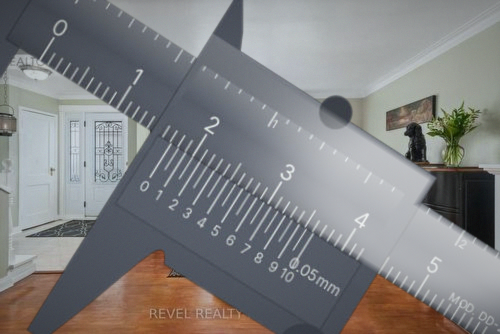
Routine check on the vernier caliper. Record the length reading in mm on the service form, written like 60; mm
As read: 17.2; mm
